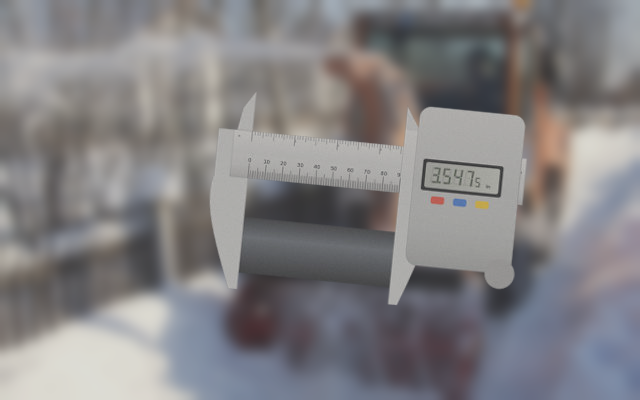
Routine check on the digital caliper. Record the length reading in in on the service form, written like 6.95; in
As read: 3.5475; in
